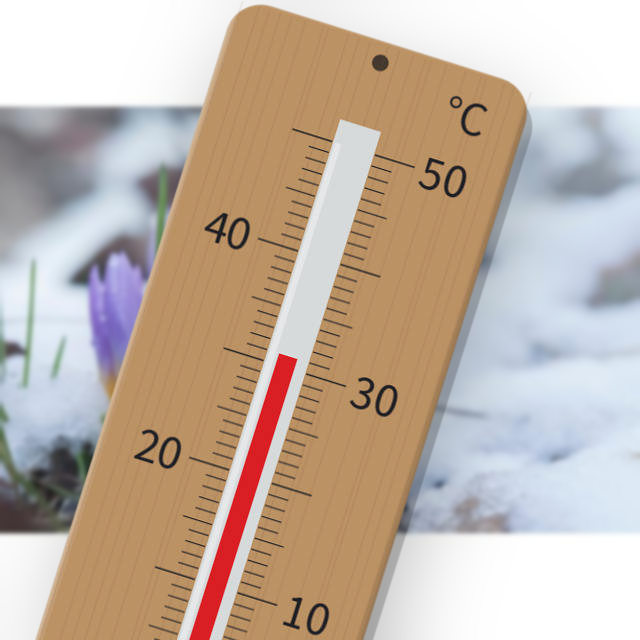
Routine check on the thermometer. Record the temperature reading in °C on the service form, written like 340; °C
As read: 31; °C
